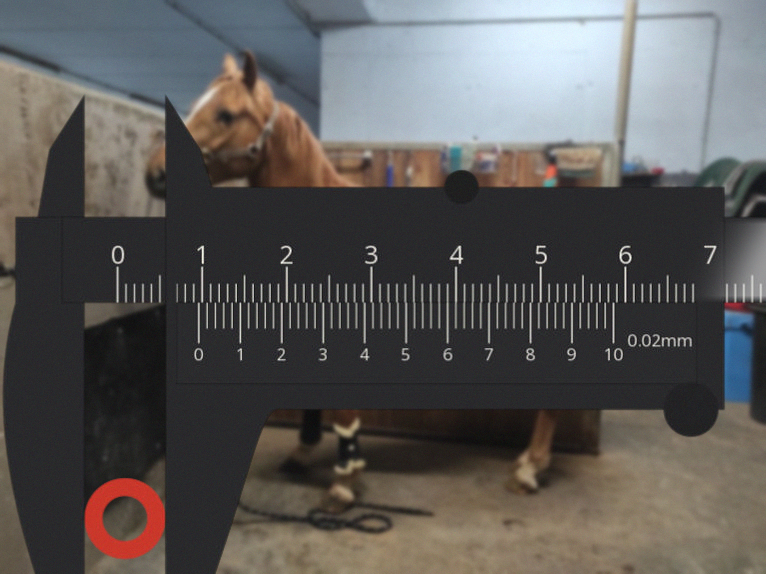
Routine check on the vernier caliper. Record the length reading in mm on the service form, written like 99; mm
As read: 9.6; mm
